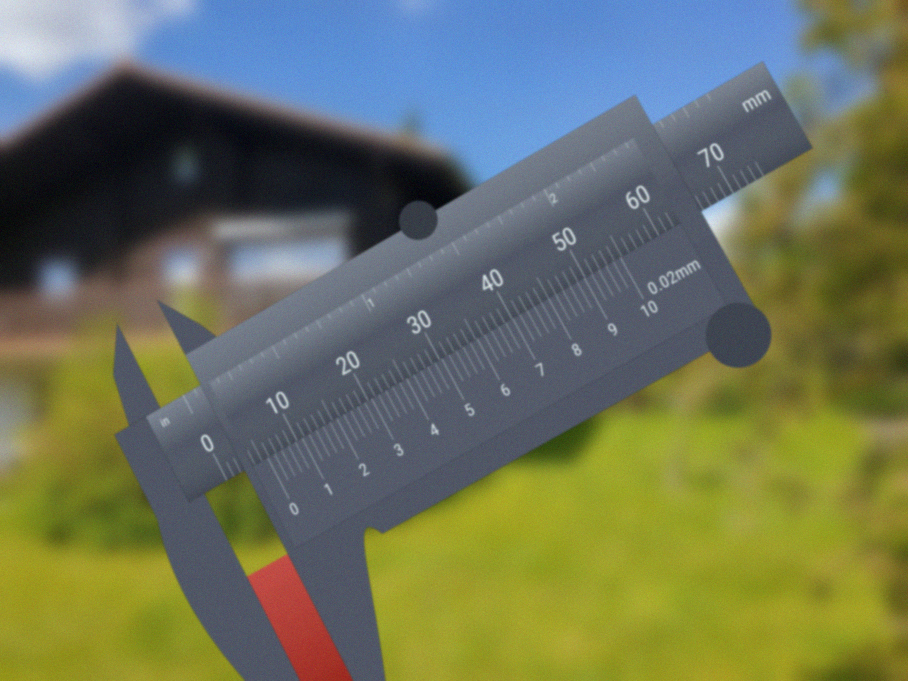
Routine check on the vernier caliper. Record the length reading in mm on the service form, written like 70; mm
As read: 5.8; mm
